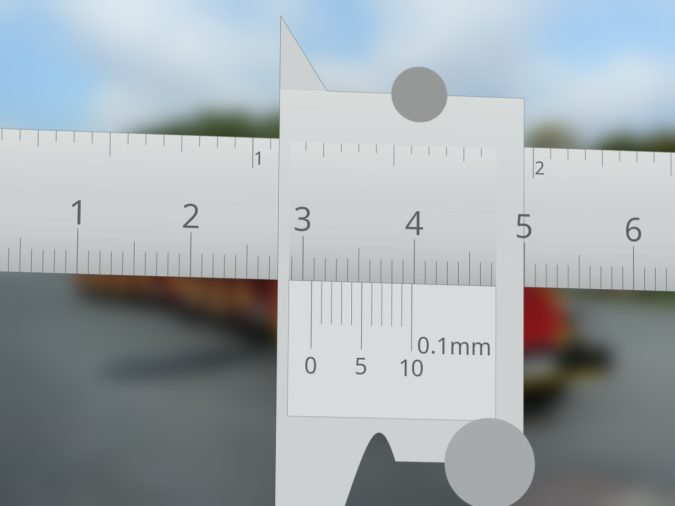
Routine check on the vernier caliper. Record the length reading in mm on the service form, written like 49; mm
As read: 30.8; mm
